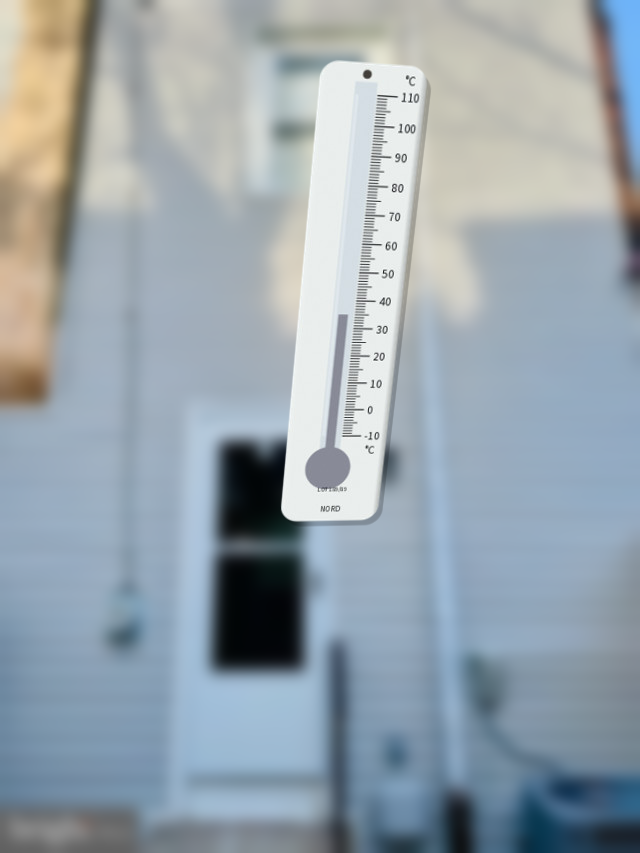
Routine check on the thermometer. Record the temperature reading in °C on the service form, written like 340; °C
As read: 35; °C
